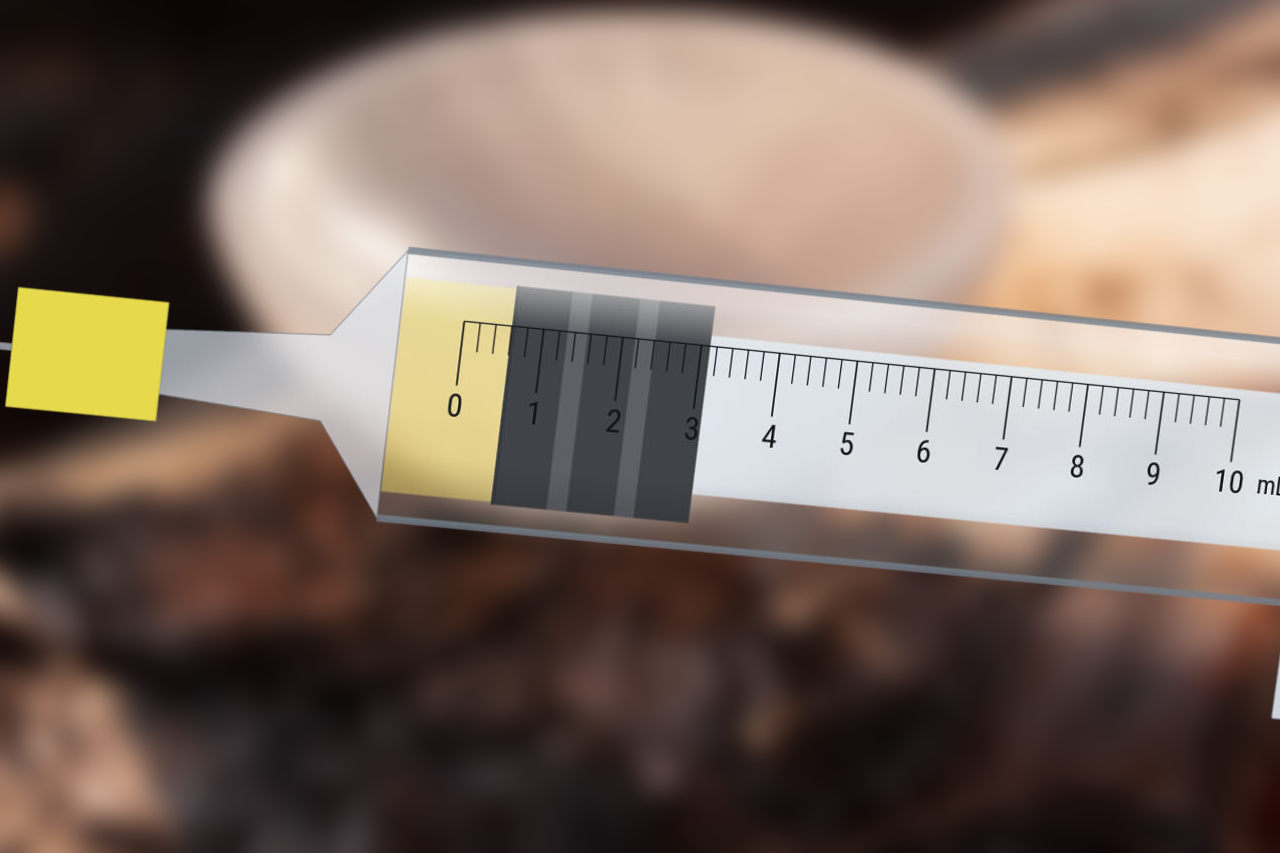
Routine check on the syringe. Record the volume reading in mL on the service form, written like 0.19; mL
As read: 0.6; mL
